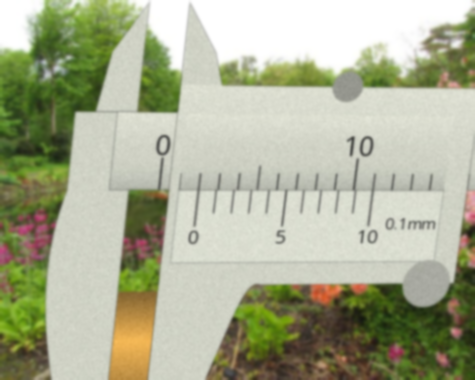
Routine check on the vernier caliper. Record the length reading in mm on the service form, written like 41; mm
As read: 2.0; mm
